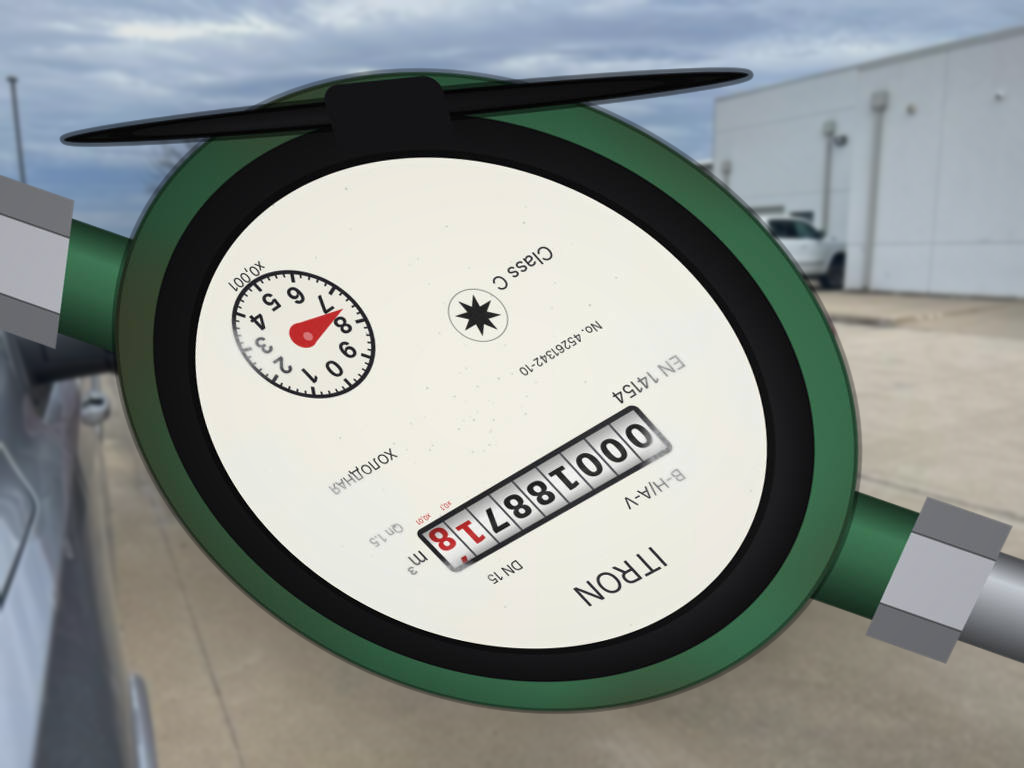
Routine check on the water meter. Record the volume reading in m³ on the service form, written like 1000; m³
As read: 1887.177; m³
